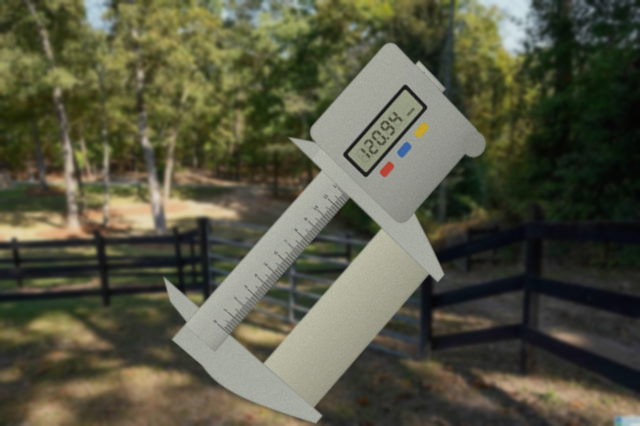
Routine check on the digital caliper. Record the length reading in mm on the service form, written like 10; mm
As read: 120.94; mm
